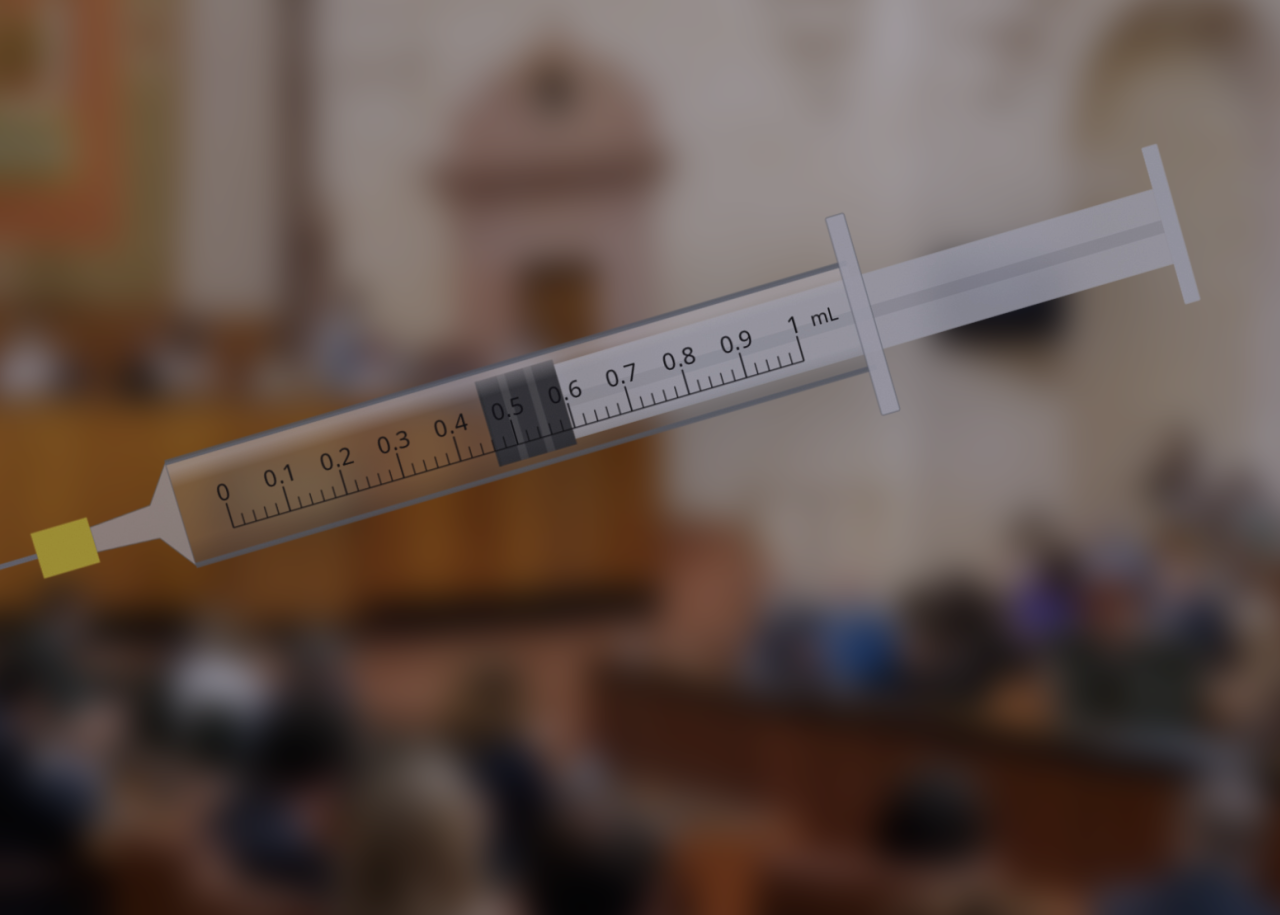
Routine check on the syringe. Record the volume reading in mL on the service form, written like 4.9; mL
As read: 0.46; mL
